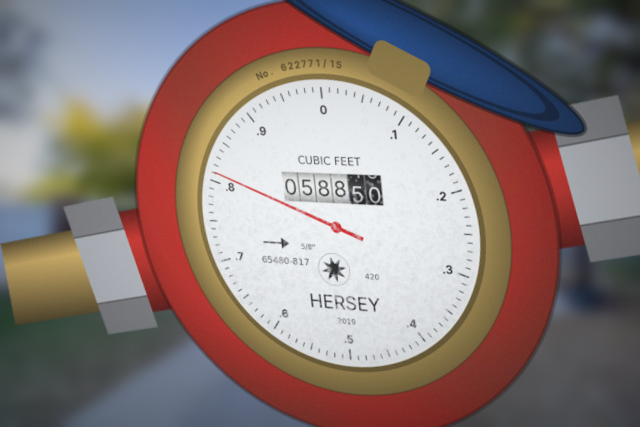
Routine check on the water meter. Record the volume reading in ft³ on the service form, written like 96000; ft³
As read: 58849.81; ft³
